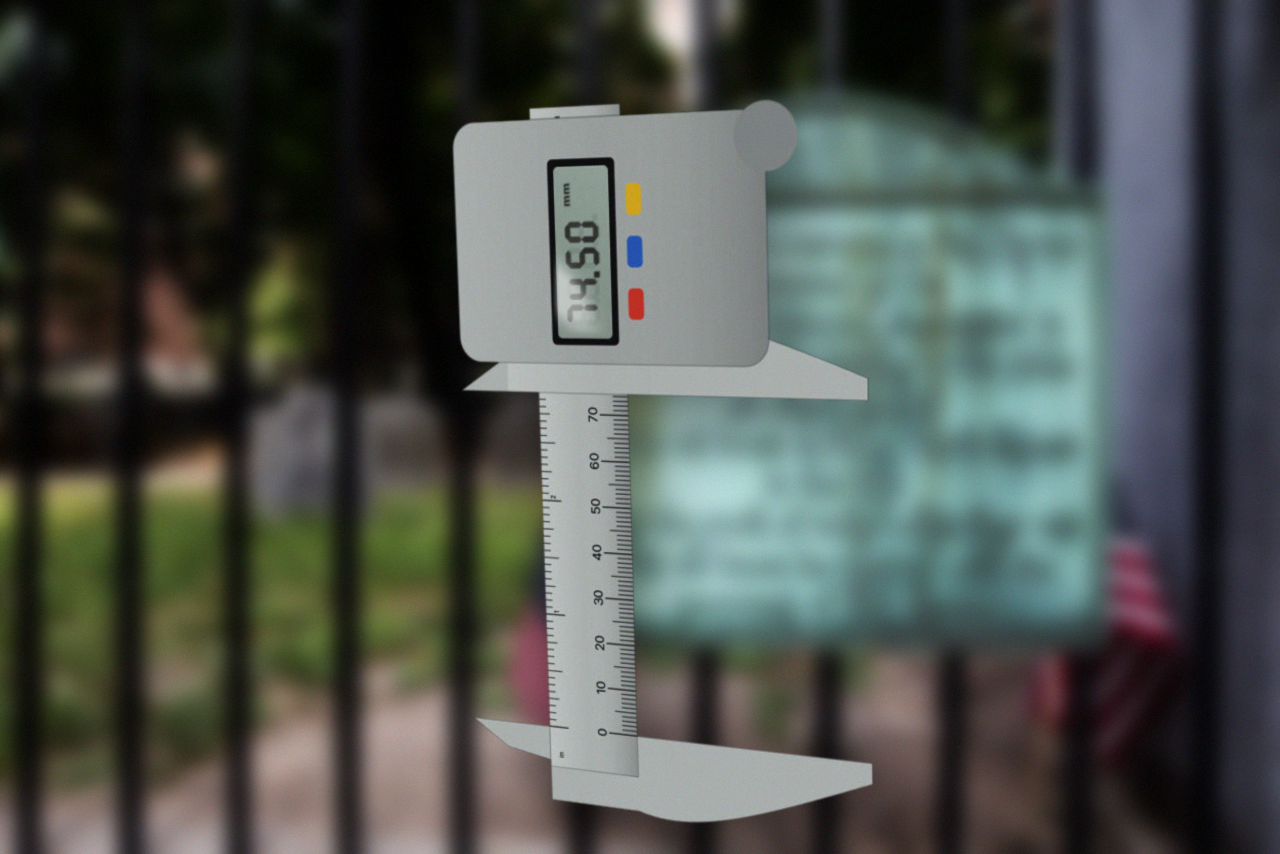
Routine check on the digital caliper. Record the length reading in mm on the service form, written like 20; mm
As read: 74.50; mm
